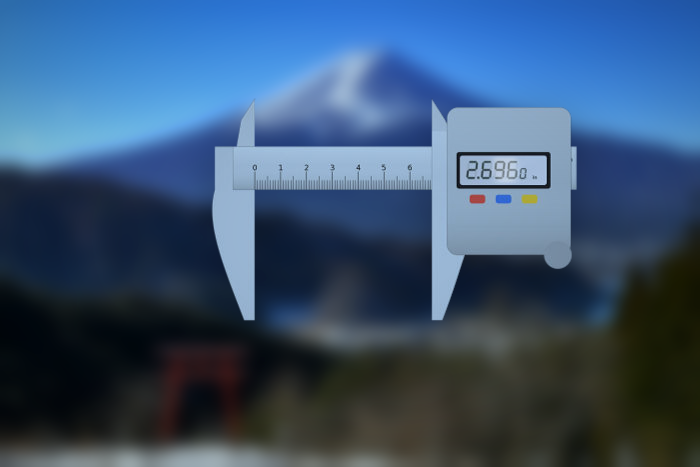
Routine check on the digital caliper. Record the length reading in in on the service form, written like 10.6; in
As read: 2.6960; in
